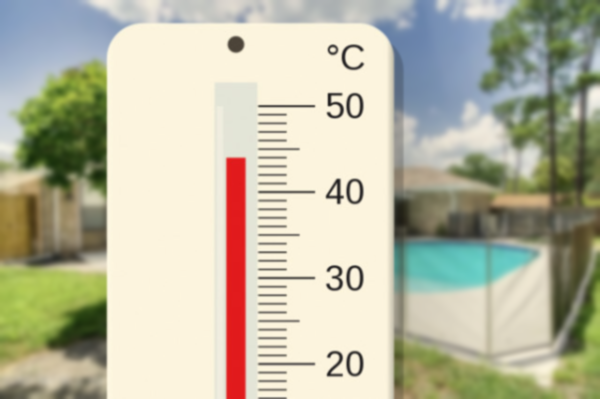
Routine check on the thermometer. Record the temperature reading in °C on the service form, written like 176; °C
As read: 44; °C
